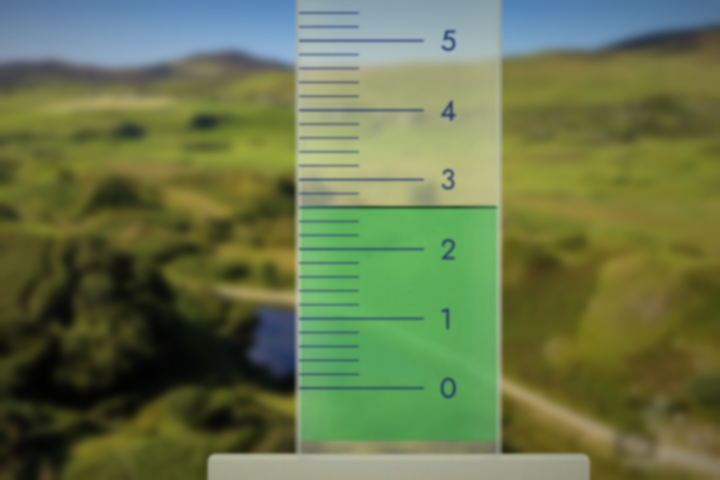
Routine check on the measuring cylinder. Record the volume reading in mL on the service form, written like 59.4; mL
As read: 2.6; mL
